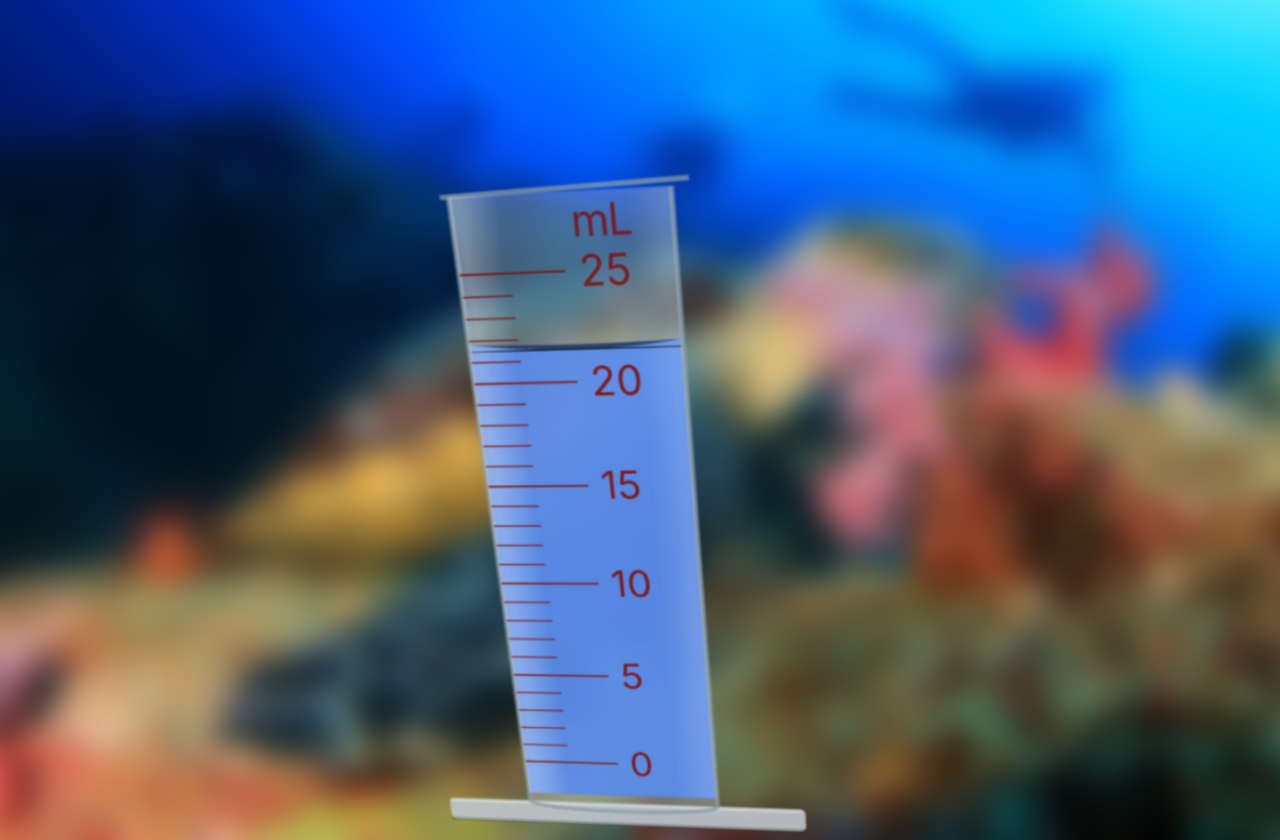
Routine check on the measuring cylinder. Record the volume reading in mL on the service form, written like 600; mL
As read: 21.5; mL
